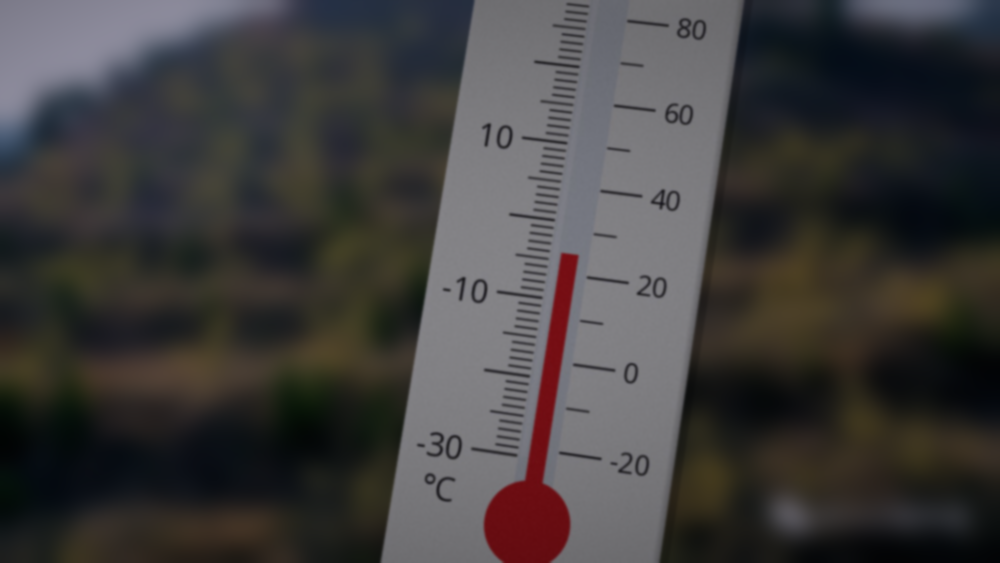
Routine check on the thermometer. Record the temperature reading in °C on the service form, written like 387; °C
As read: -4; °C
